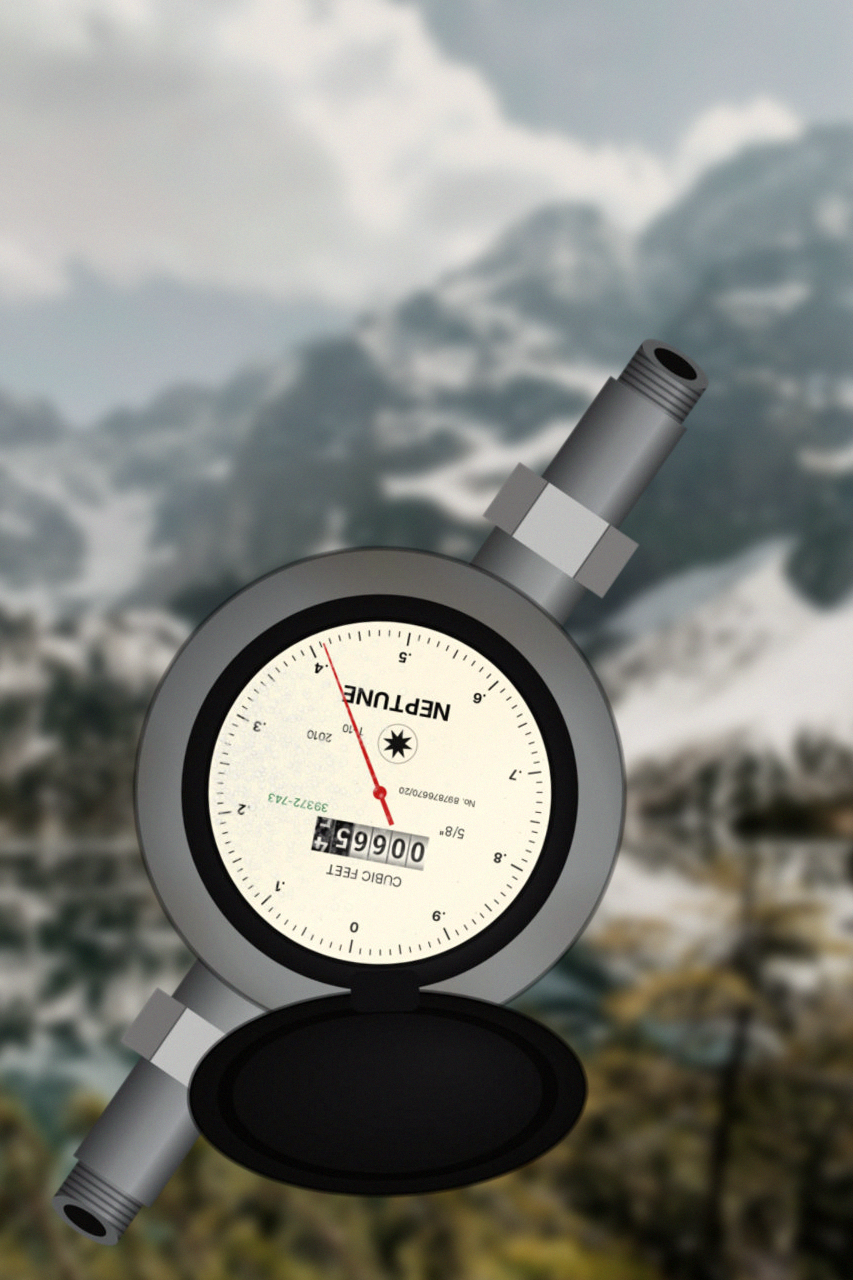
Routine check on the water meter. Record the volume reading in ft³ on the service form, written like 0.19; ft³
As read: 6654.41; ft³
